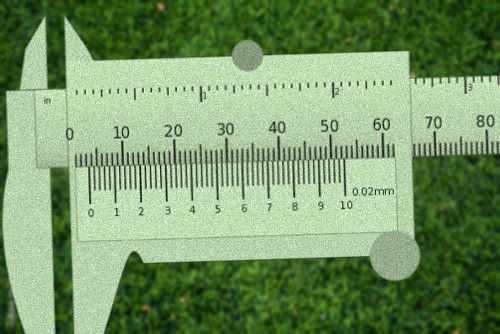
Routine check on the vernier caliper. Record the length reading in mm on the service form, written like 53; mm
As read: 3.5; mm
